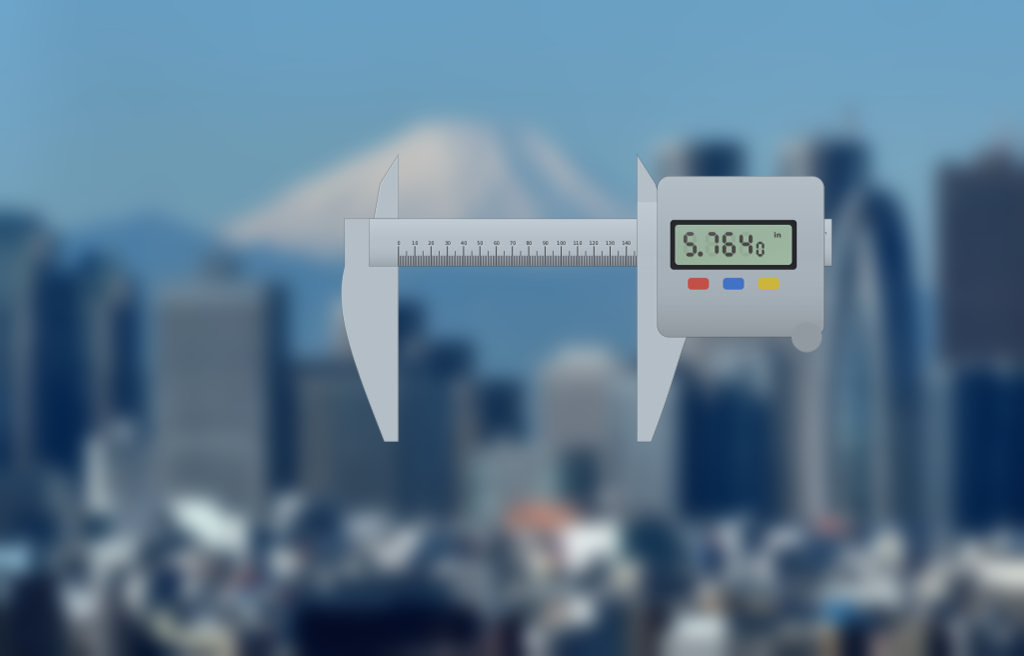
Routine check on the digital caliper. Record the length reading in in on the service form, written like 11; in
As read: 5.7640; in
